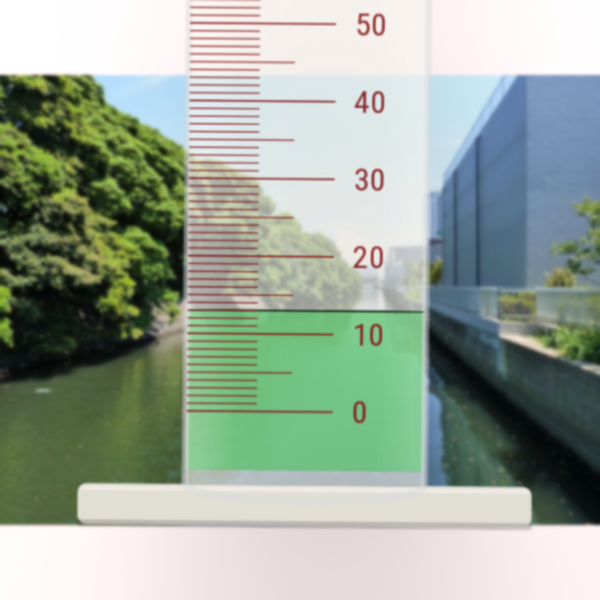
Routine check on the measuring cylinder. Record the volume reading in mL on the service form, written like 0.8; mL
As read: 13; mL
